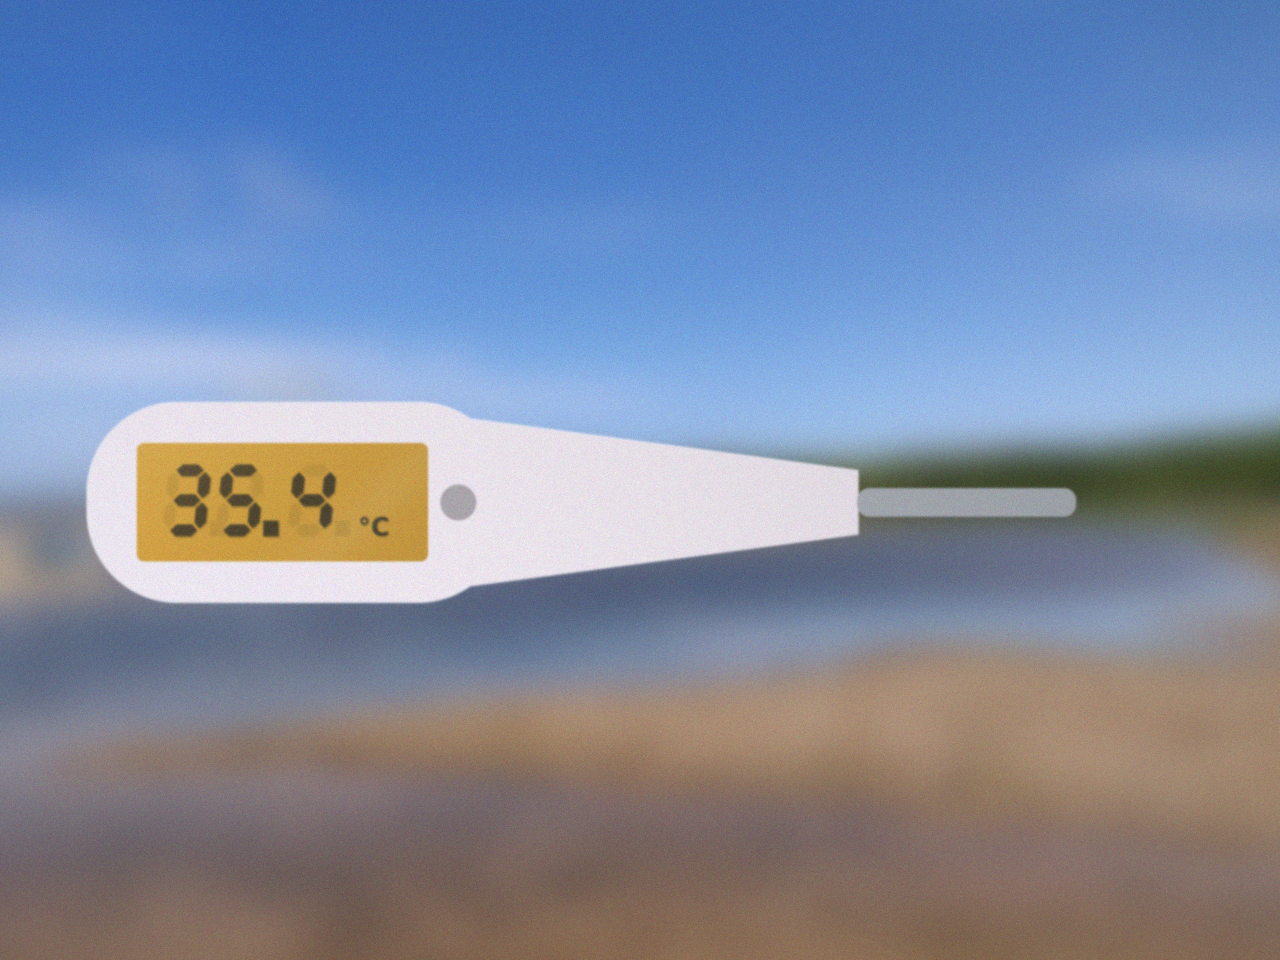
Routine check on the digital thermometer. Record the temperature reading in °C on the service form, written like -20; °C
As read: 35.4; °C
